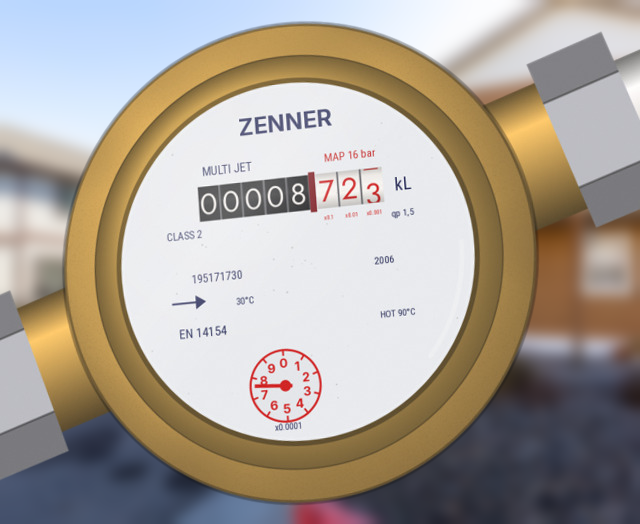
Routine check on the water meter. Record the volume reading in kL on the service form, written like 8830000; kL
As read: 8.7227; kL
